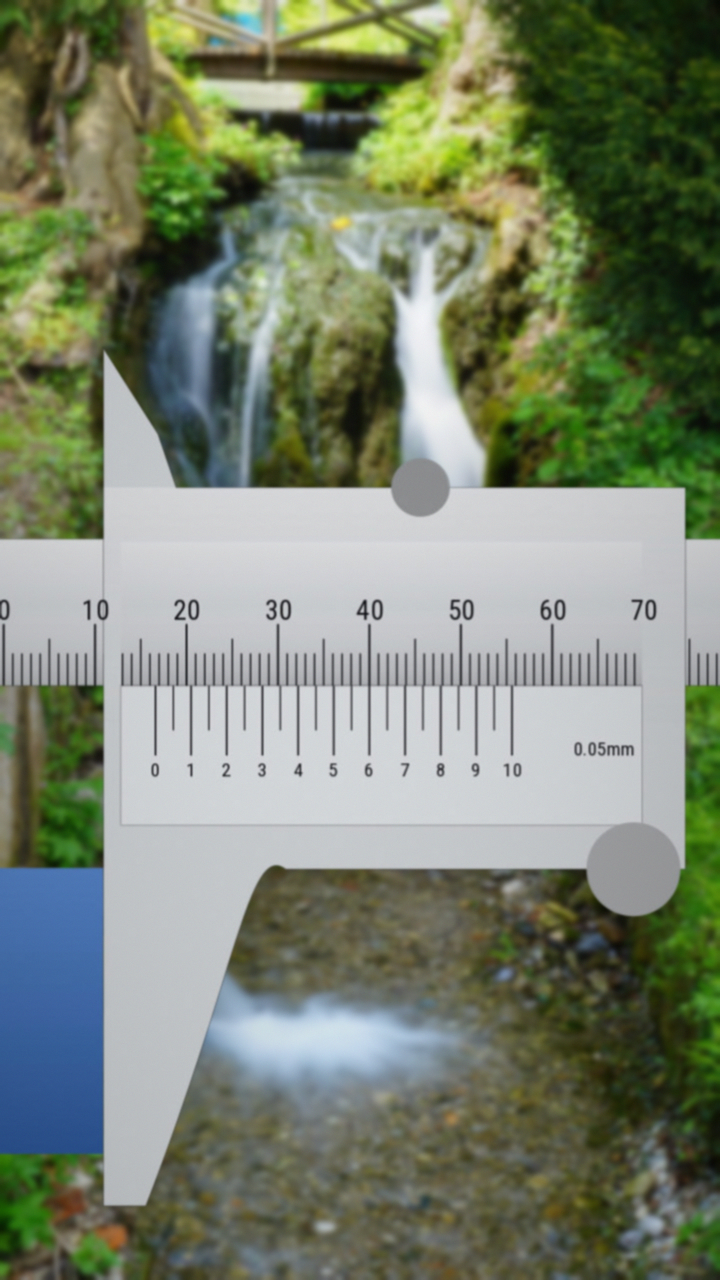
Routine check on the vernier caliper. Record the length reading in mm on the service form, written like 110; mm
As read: 16.6; mm
